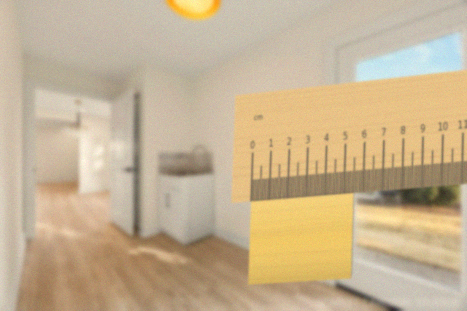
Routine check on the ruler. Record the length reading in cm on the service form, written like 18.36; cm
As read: 5.5; cm
